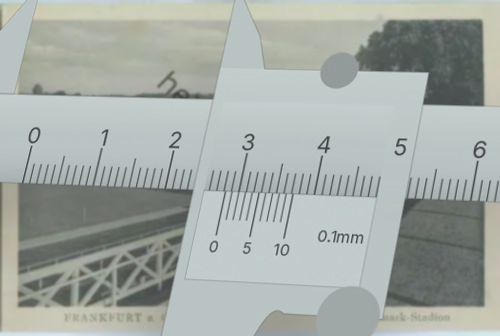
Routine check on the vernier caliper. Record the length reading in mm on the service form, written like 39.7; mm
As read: 28.2; mm
